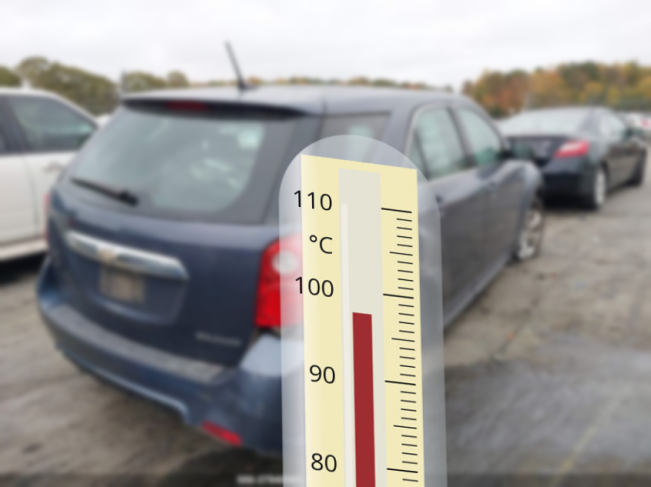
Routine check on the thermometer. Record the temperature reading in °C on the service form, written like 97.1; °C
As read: 97.5; °C
